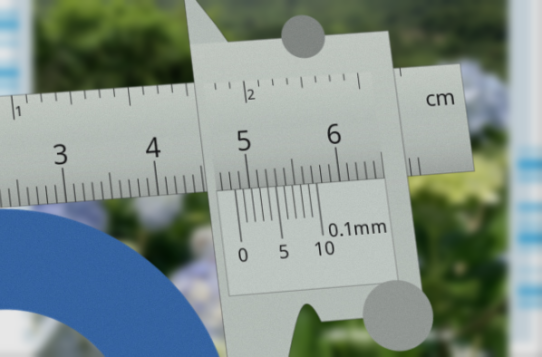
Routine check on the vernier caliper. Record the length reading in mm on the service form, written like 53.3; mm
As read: 48.4; mm
